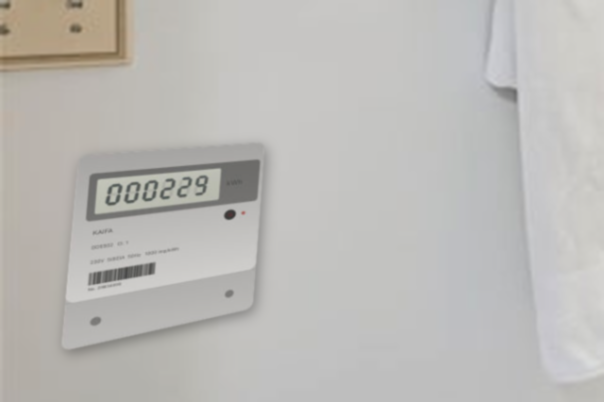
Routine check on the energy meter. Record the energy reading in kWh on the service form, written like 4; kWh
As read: 229; kWh
